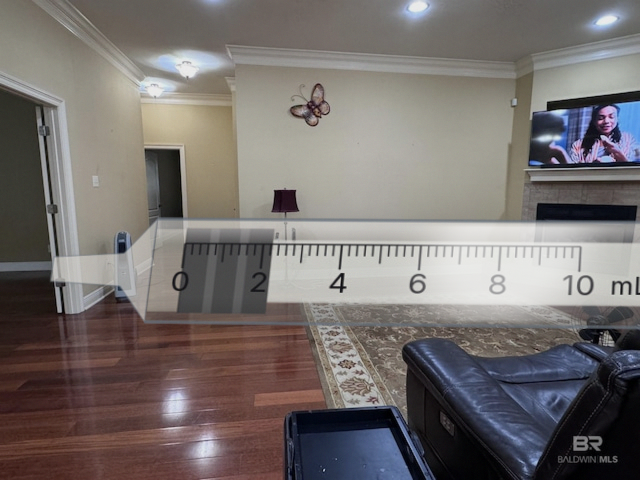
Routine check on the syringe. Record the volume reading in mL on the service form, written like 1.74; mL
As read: 0; mL
